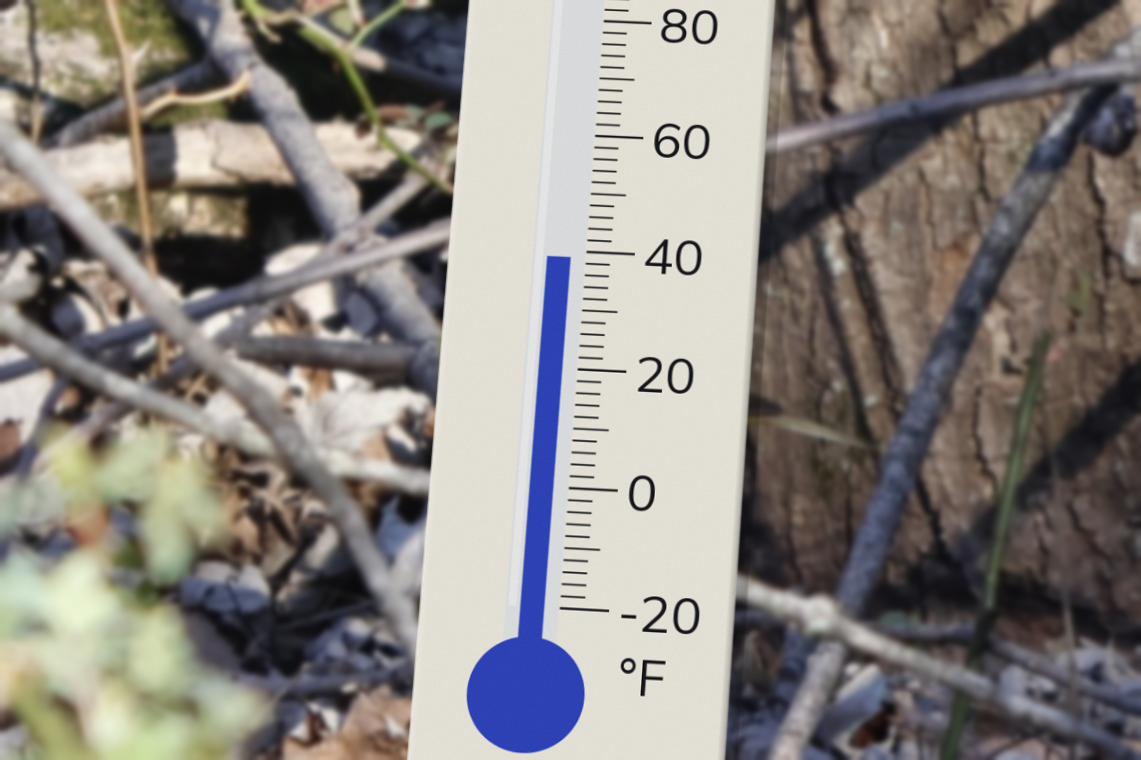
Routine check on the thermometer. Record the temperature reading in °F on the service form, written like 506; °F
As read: 39; °F
